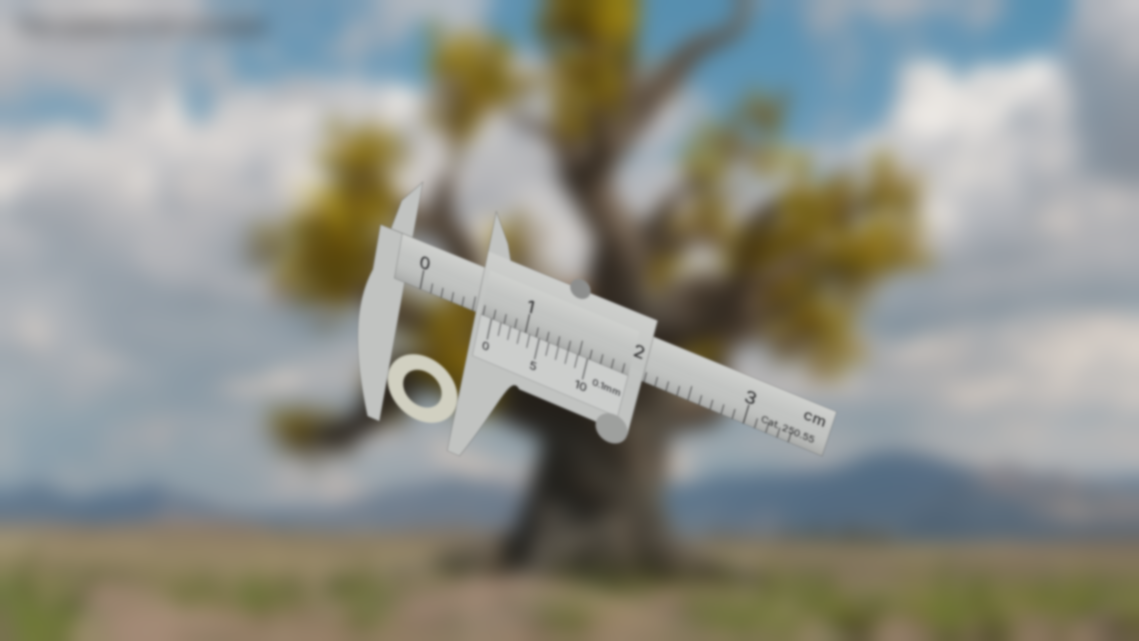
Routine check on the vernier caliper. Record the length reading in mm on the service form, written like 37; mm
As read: 6.8; mm
